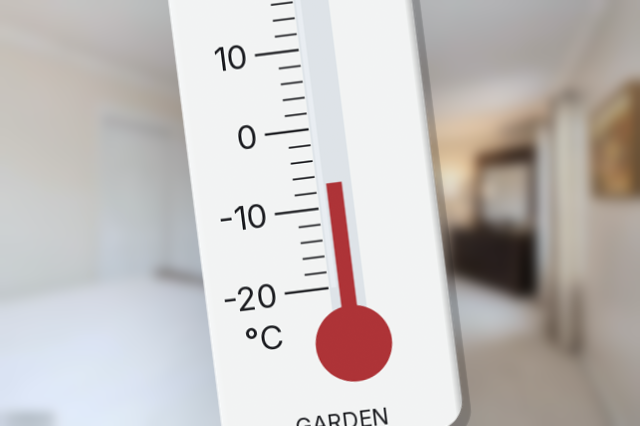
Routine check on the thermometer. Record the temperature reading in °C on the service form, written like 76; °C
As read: -7; °C
